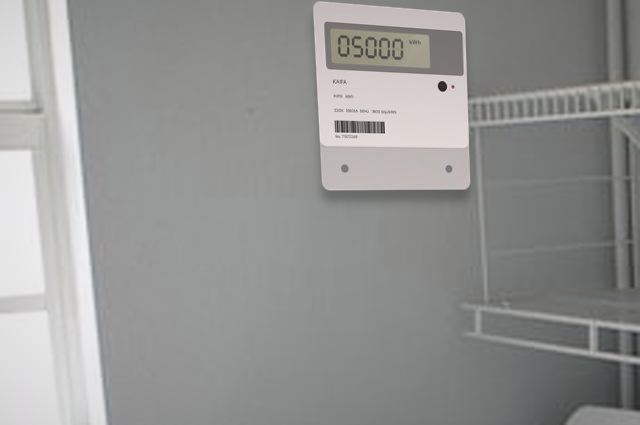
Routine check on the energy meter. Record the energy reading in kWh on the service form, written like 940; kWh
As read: 5000; kWh
